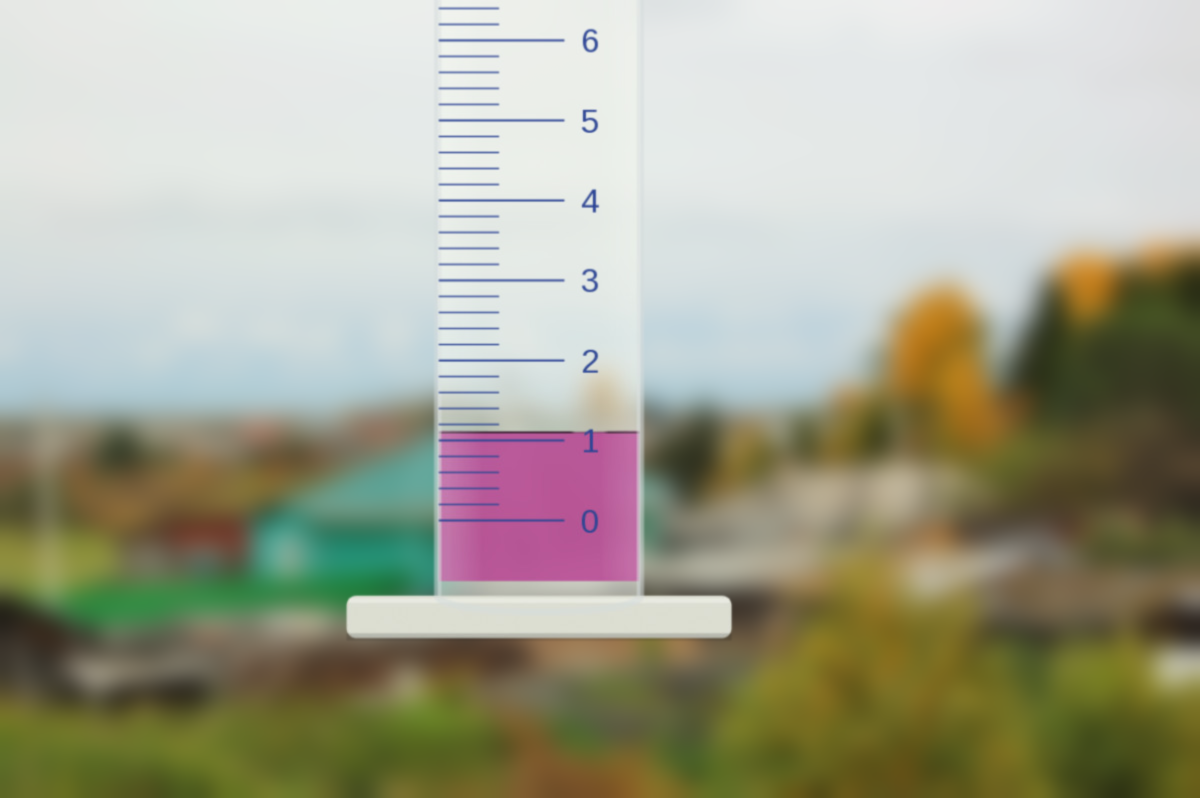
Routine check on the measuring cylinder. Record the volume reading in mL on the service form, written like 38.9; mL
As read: 1.1; mL
